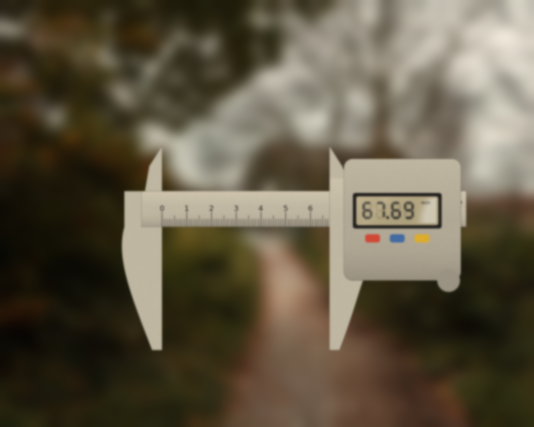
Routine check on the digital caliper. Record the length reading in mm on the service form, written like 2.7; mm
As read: 67.69; mm
